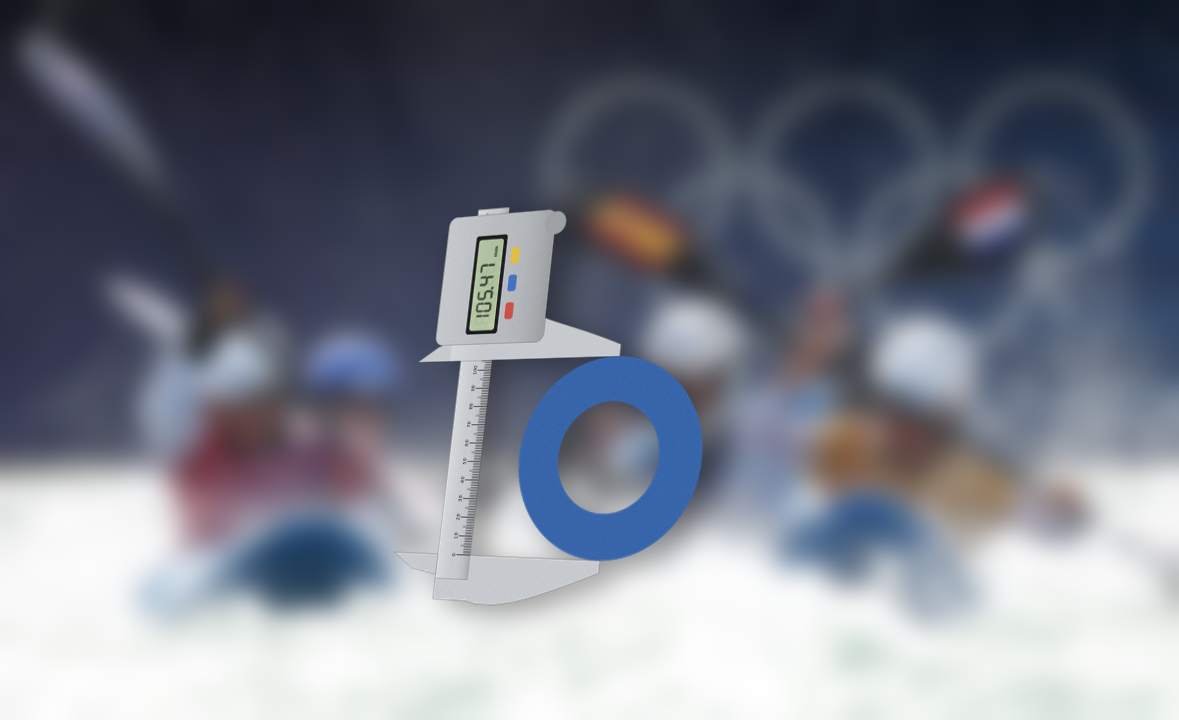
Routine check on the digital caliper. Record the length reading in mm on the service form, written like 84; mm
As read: 105.47; mm
